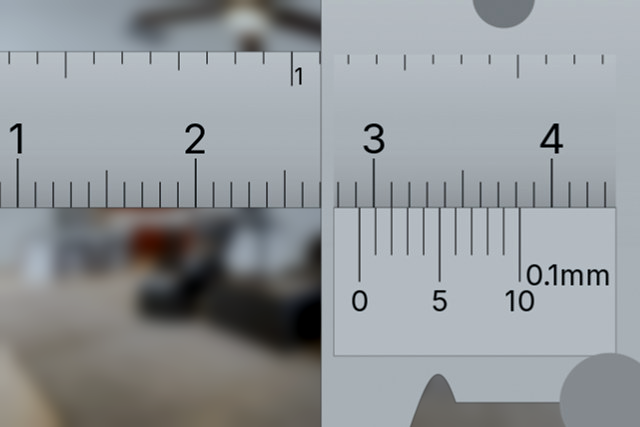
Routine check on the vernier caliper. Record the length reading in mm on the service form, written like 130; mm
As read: 29.2; mm
